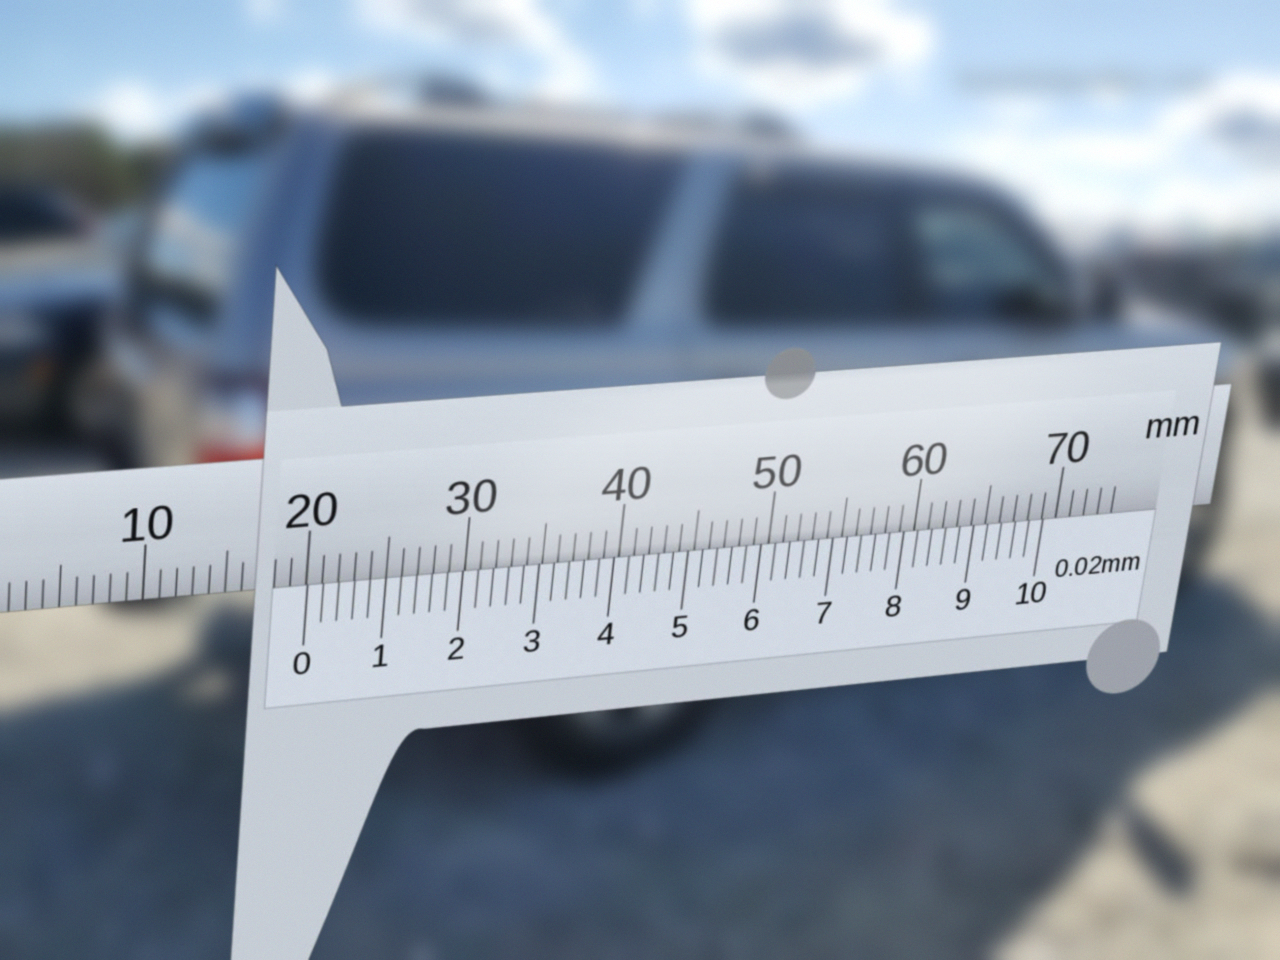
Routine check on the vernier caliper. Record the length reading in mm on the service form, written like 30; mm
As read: 20.1; mm
